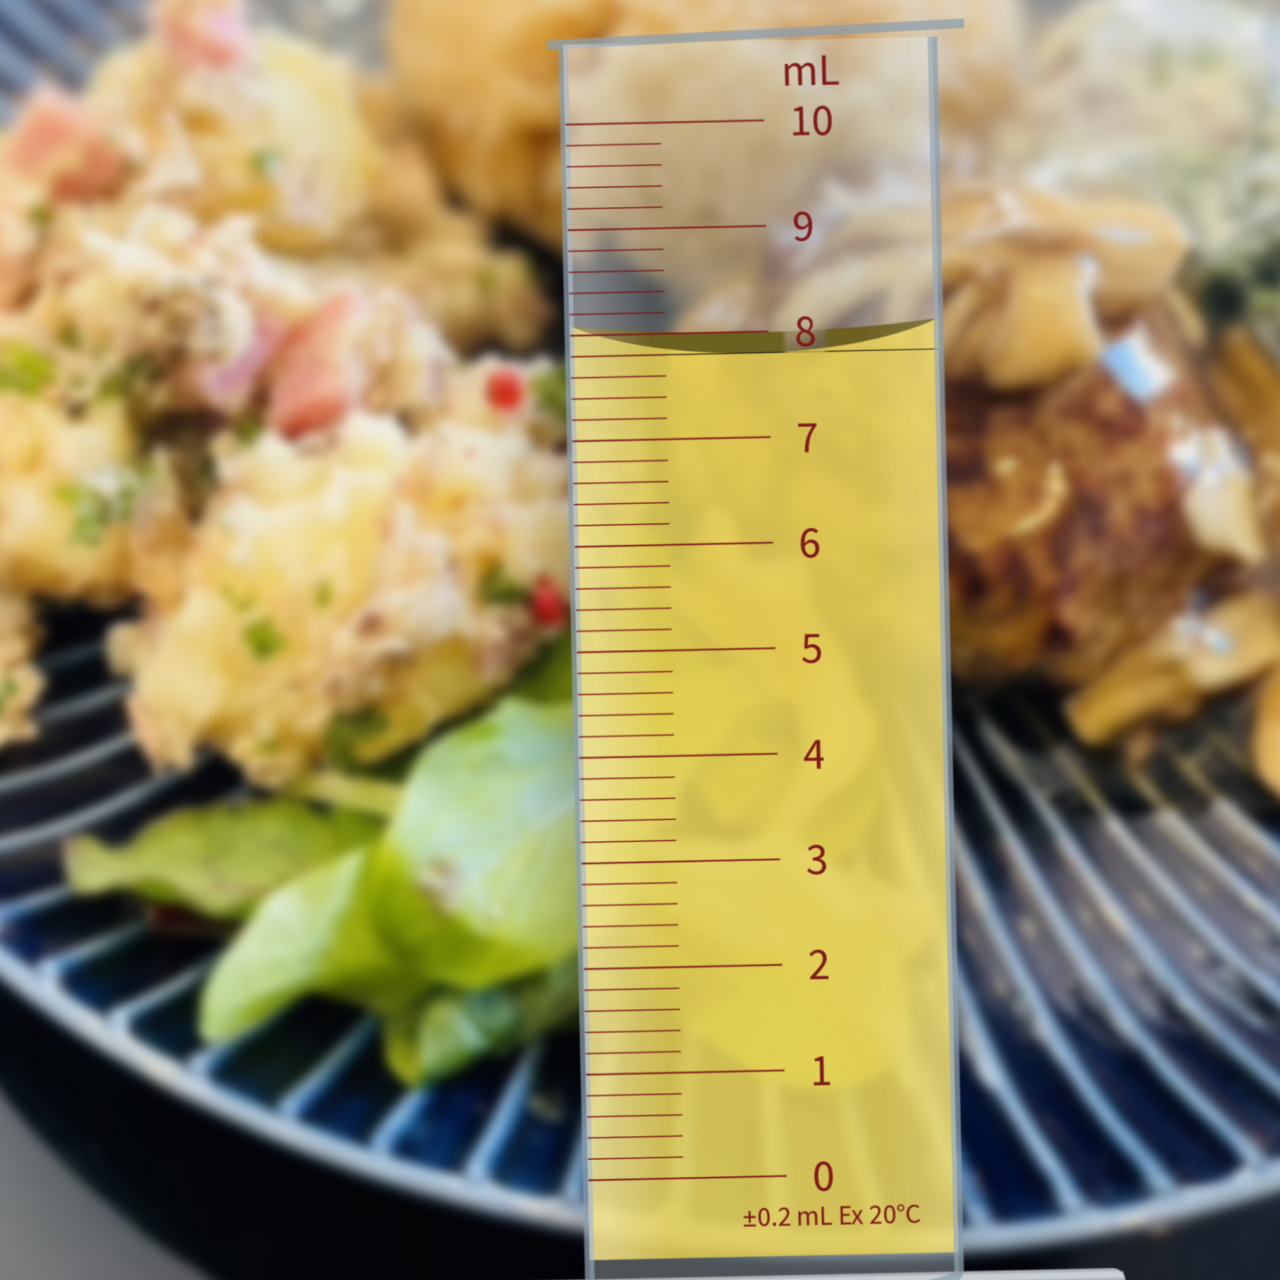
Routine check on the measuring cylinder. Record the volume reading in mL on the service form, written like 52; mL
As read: 7.8; mL
